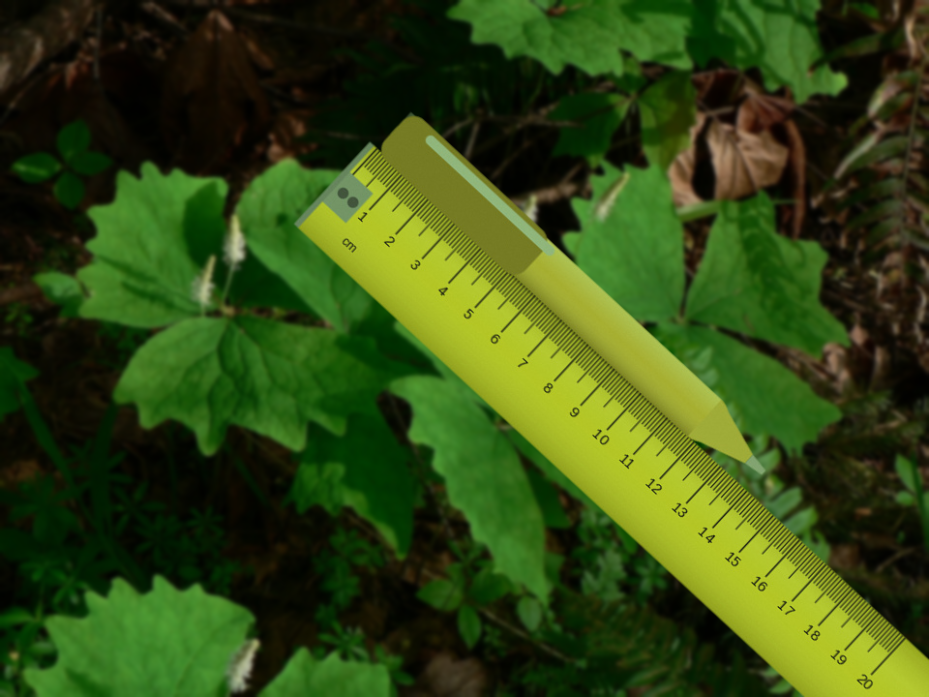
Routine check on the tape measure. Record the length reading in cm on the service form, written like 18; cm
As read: 14; cm
